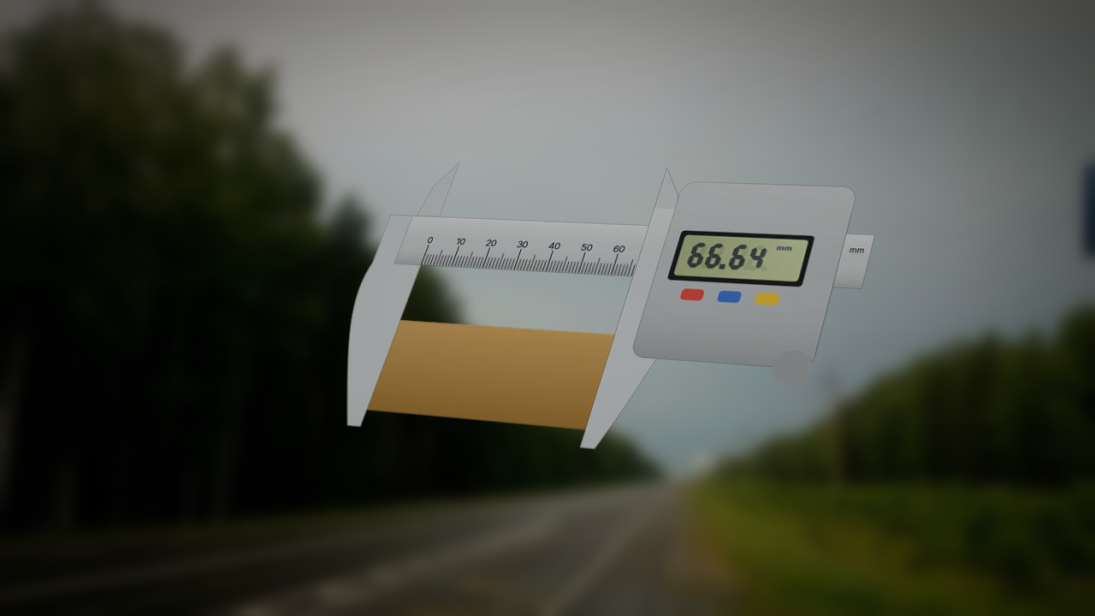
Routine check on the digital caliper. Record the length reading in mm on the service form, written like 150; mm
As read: 66.64; mm
